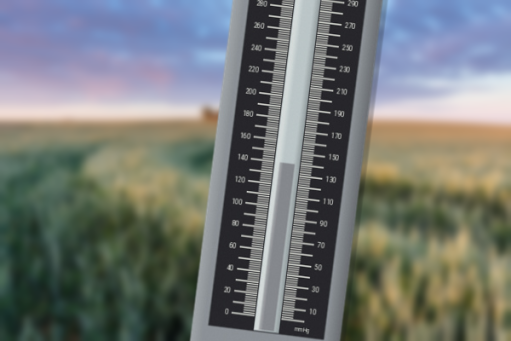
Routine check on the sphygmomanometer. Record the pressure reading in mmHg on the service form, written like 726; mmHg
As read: 140; mmHg
